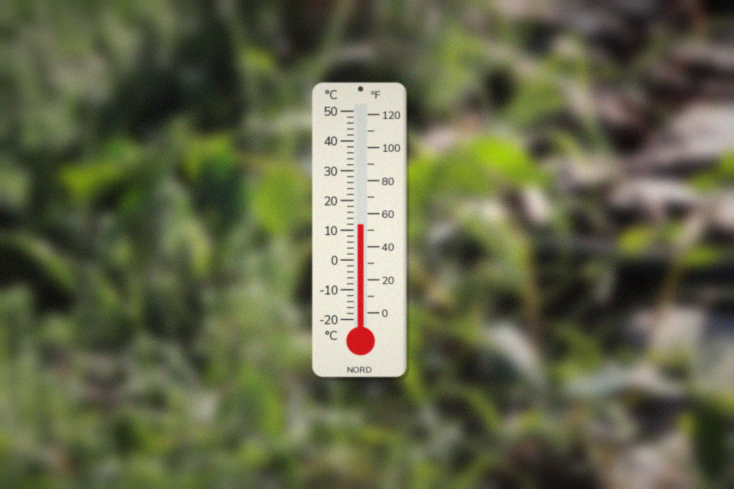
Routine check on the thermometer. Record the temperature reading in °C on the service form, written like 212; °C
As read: 12; °C
